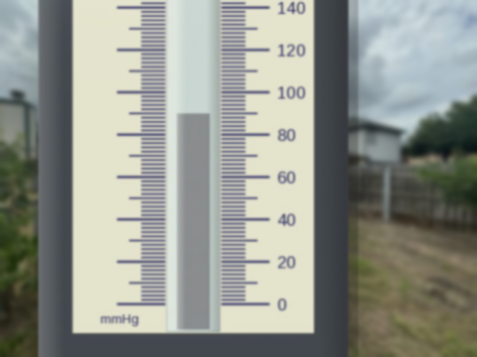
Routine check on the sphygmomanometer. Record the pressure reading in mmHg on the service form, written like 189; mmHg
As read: 90; mmHg
